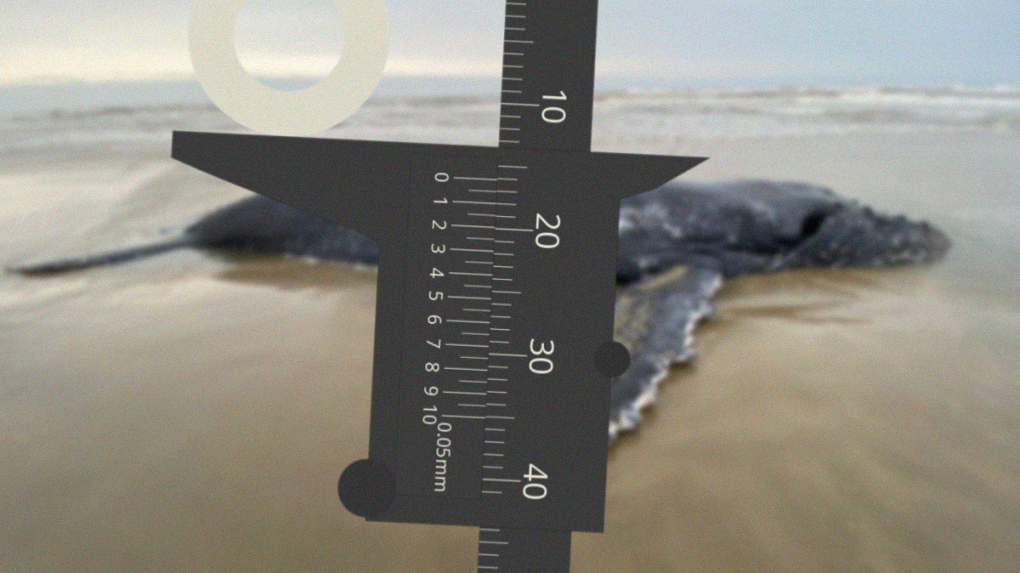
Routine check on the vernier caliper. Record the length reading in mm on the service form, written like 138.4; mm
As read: 16.1; mm
